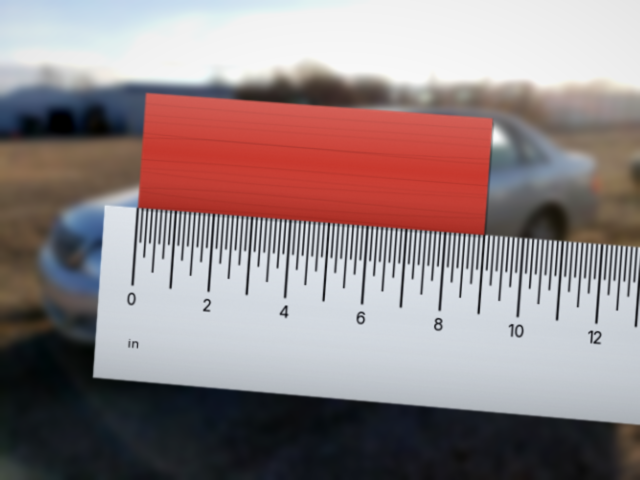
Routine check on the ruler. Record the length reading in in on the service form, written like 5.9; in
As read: 9; in
